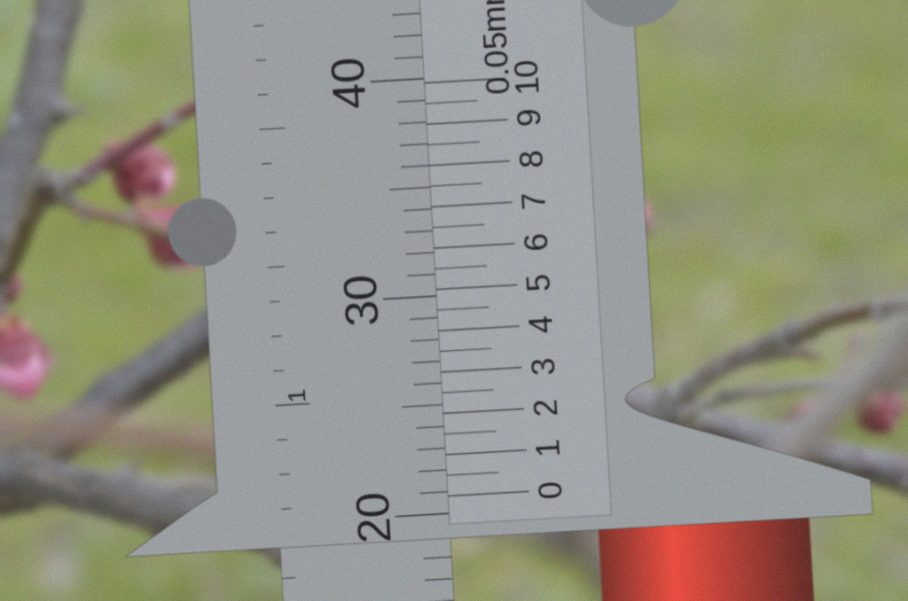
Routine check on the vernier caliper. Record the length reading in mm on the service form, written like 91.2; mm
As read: 20.8; mm
